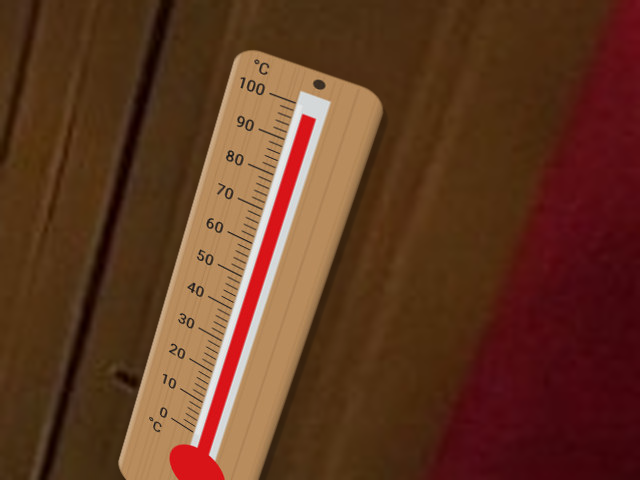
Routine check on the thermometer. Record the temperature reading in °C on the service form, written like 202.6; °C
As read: 98; °C
